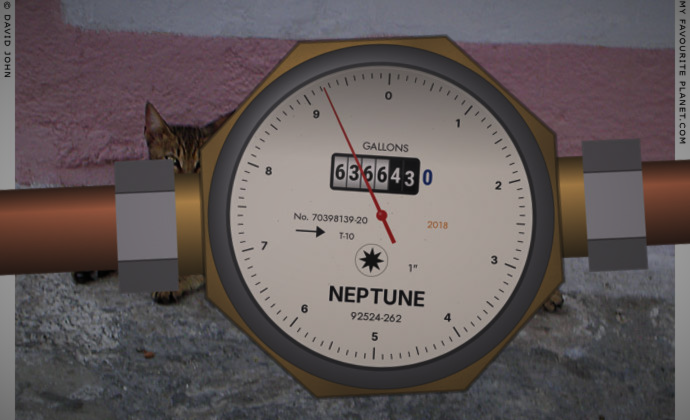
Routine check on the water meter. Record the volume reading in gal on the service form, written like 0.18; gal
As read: 6366429.2; gal
